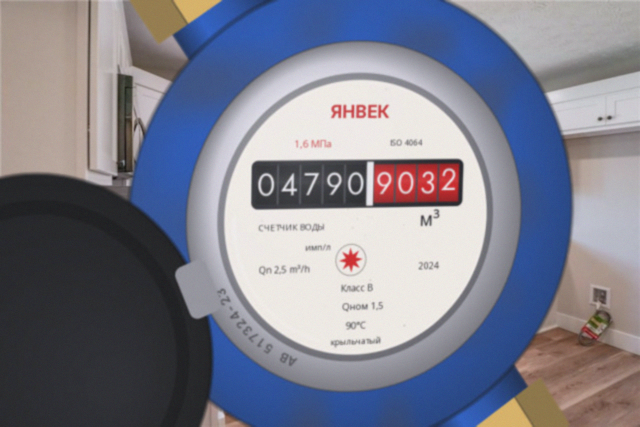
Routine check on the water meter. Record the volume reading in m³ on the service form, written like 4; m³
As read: 4790.9032; m³
